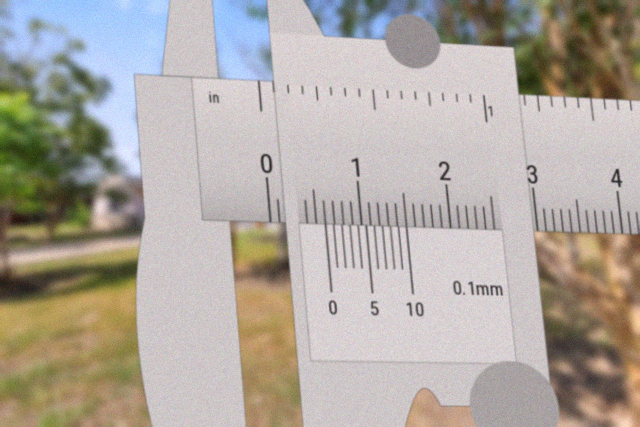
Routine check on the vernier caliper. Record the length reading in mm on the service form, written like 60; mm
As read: 6.0; mm
